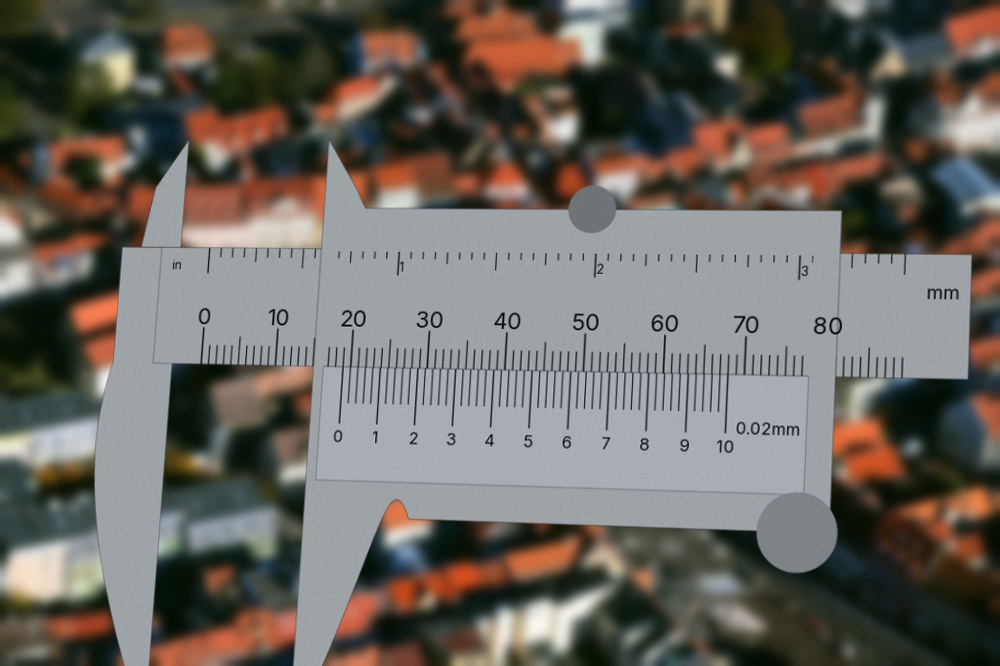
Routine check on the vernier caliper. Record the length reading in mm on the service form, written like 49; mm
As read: 19.0; mm
